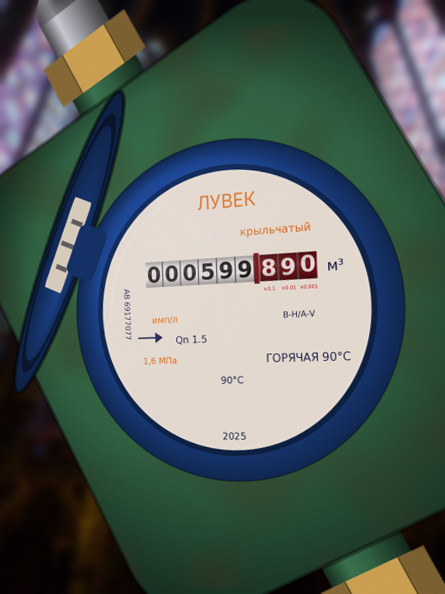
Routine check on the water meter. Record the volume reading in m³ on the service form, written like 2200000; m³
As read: 599.890; m³
